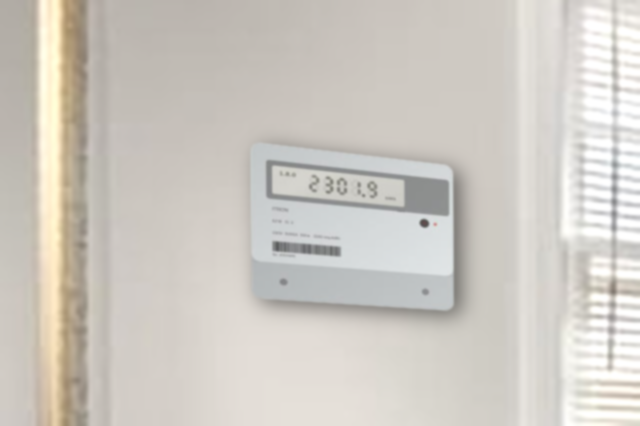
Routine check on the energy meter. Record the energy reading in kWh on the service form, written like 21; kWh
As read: 2301.9; kWh
